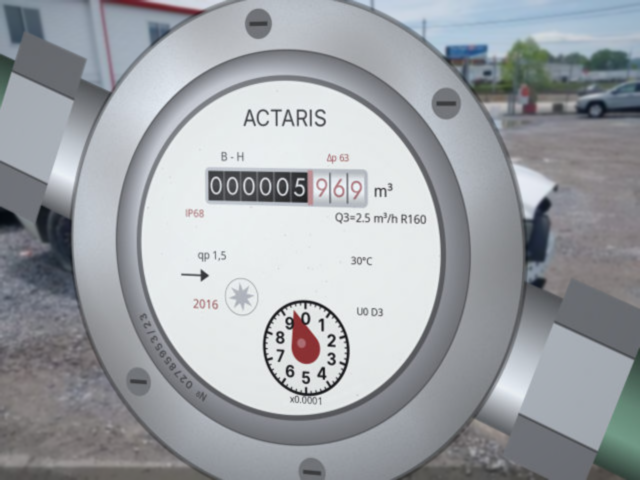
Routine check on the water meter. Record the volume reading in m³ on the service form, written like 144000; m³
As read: 5.9689; m³
